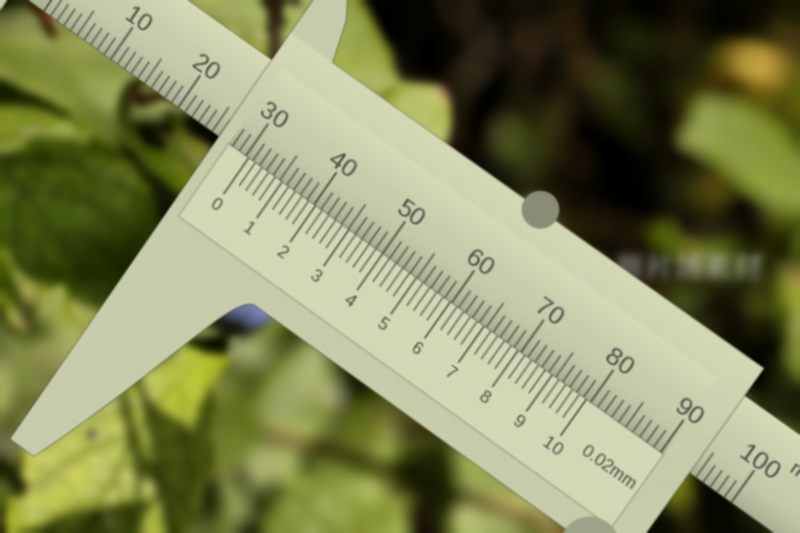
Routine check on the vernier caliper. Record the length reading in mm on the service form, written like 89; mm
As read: 30.4; mm
